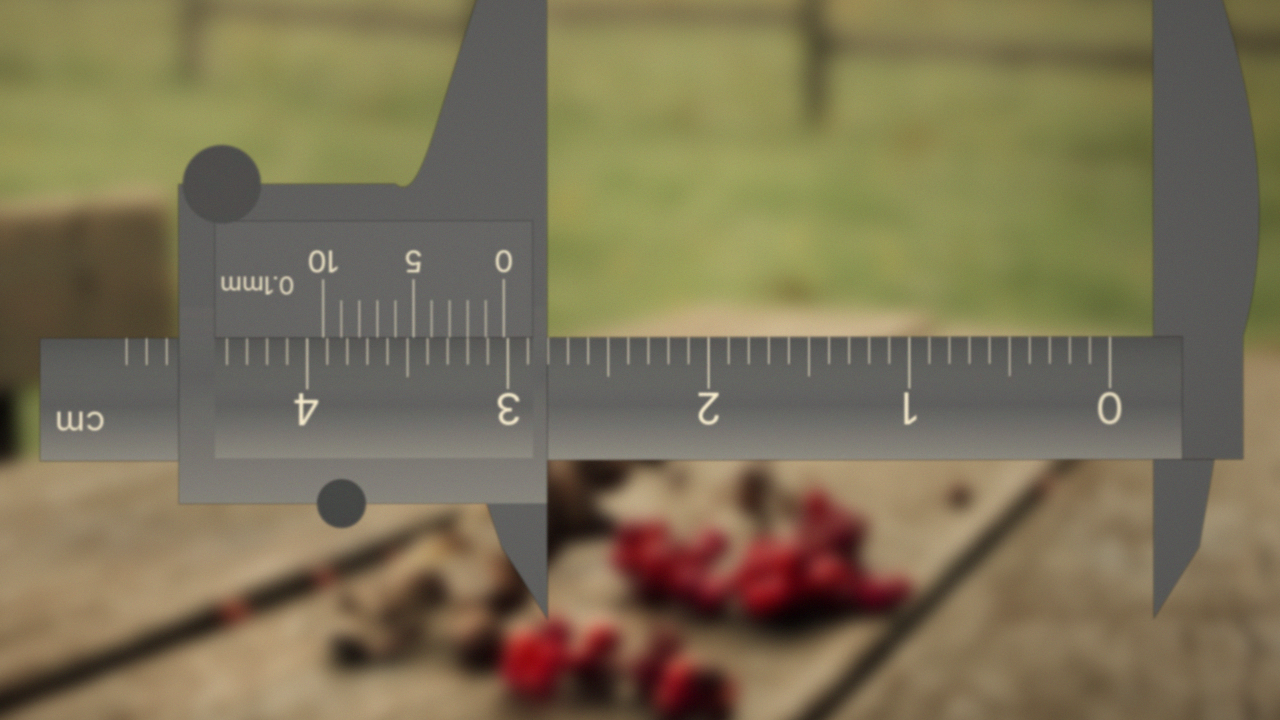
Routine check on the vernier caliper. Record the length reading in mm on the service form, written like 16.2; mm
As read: 30.2; mm
